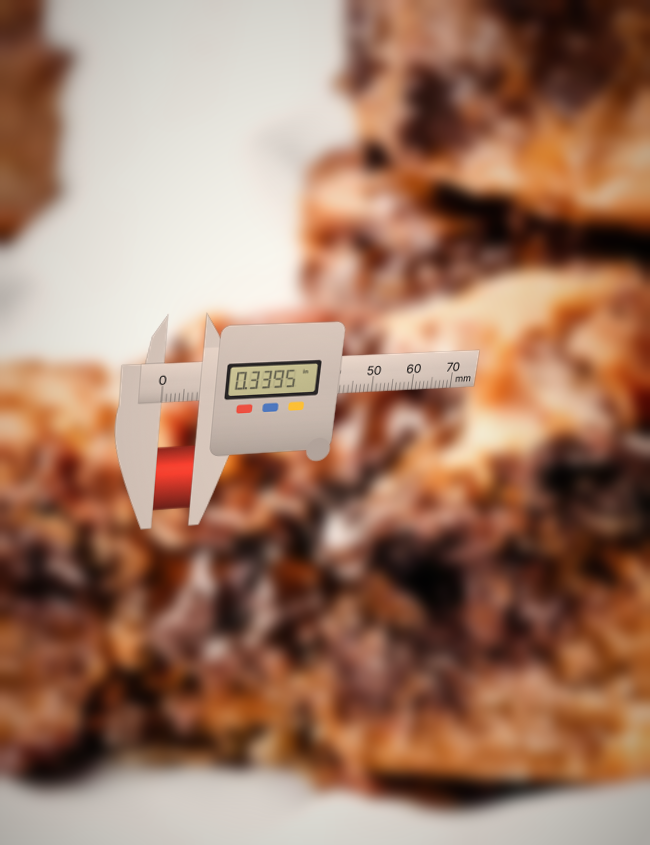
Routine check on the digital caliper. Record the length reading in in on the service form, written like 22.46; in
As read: 0.3395; in
